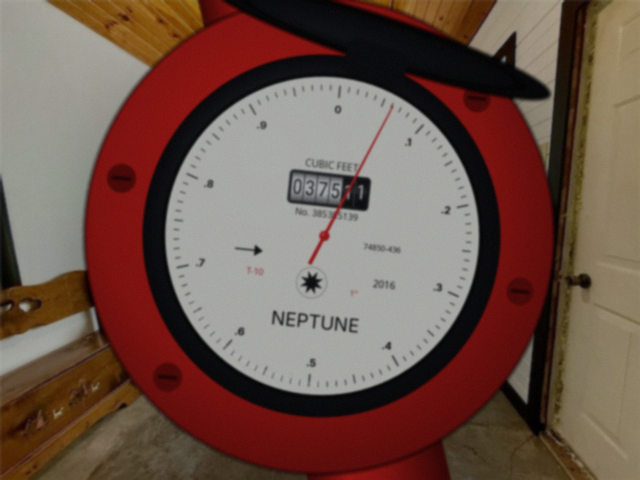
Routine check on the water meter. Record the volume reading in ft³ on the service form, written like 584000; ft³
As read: 37511.06; ft³
